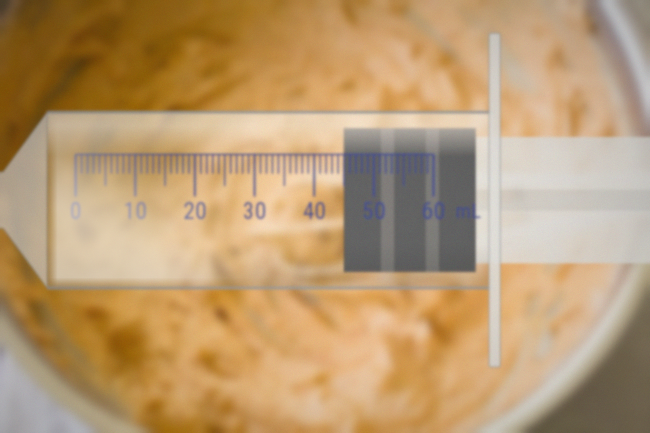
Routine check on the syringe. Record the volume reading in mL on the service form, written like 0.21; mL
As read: 45; mL
